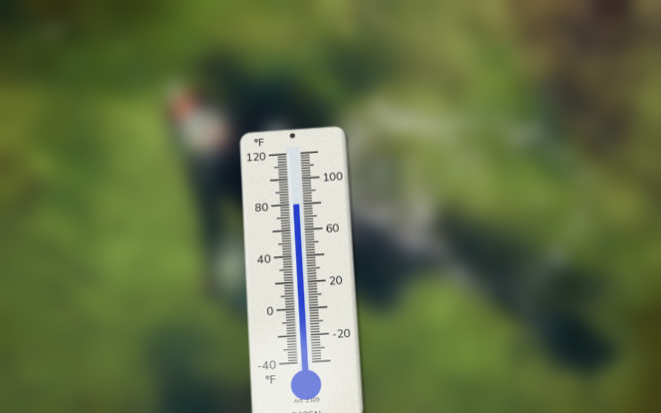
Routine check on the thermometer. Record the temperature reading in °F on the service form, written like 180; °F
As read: 80; °F
